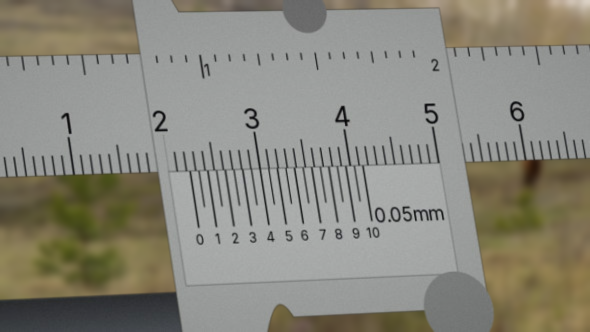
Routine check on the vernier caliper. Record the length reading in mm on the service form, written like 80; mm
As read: 22.4; mm
